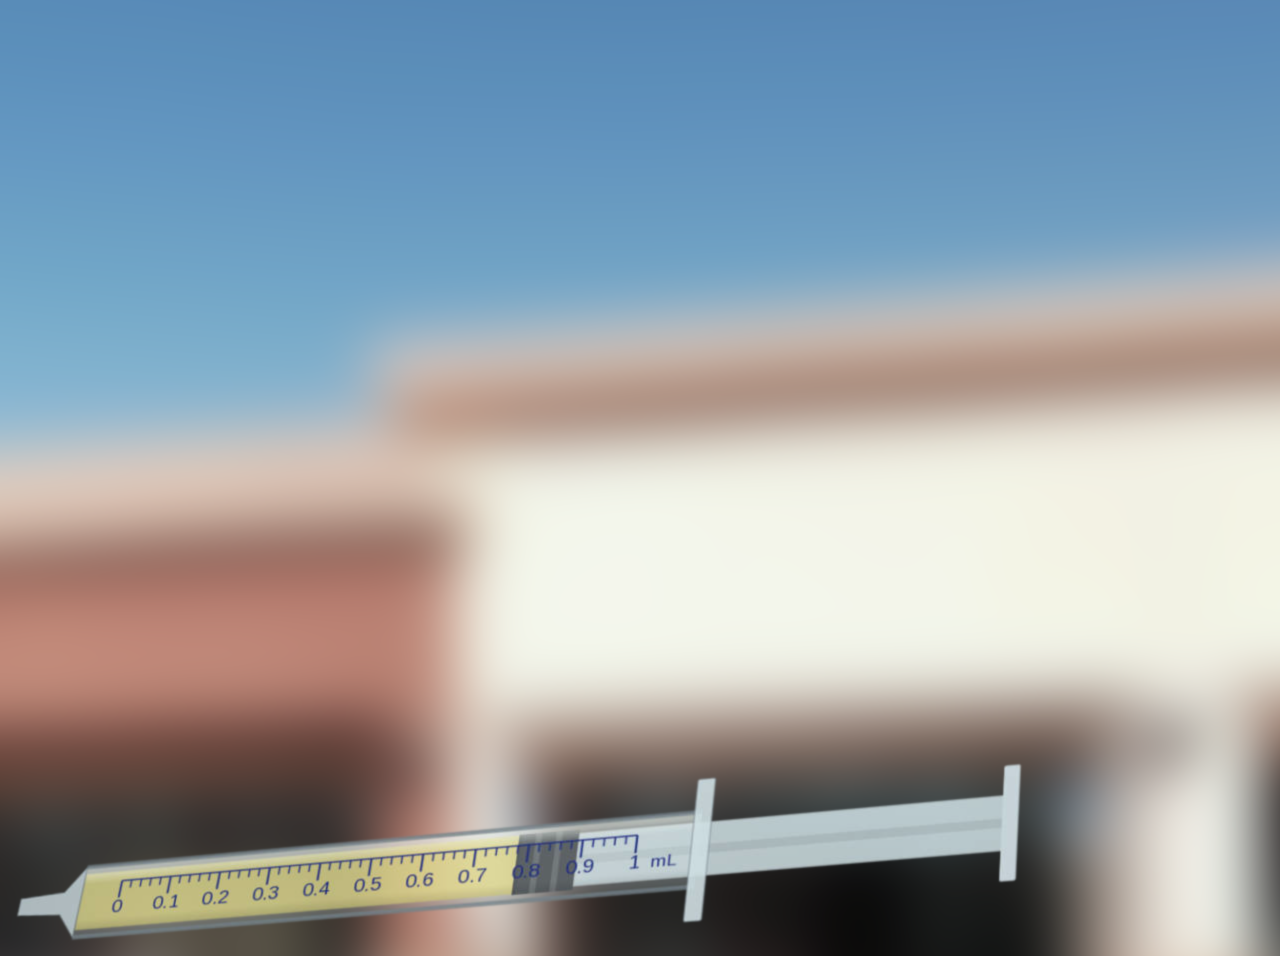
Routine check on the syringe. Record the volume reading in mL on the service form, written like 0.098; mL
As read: 0.78; mL
